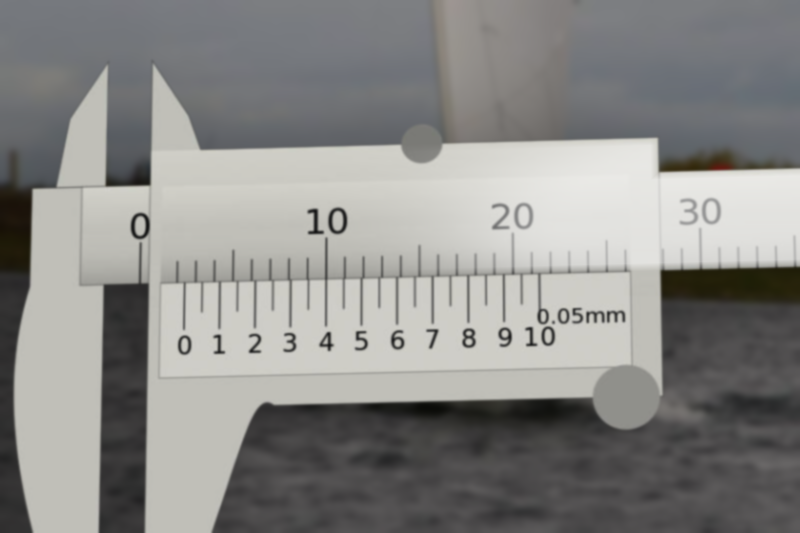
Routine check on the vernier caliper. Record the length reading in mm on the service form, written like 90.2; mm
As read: 2.4; mm
